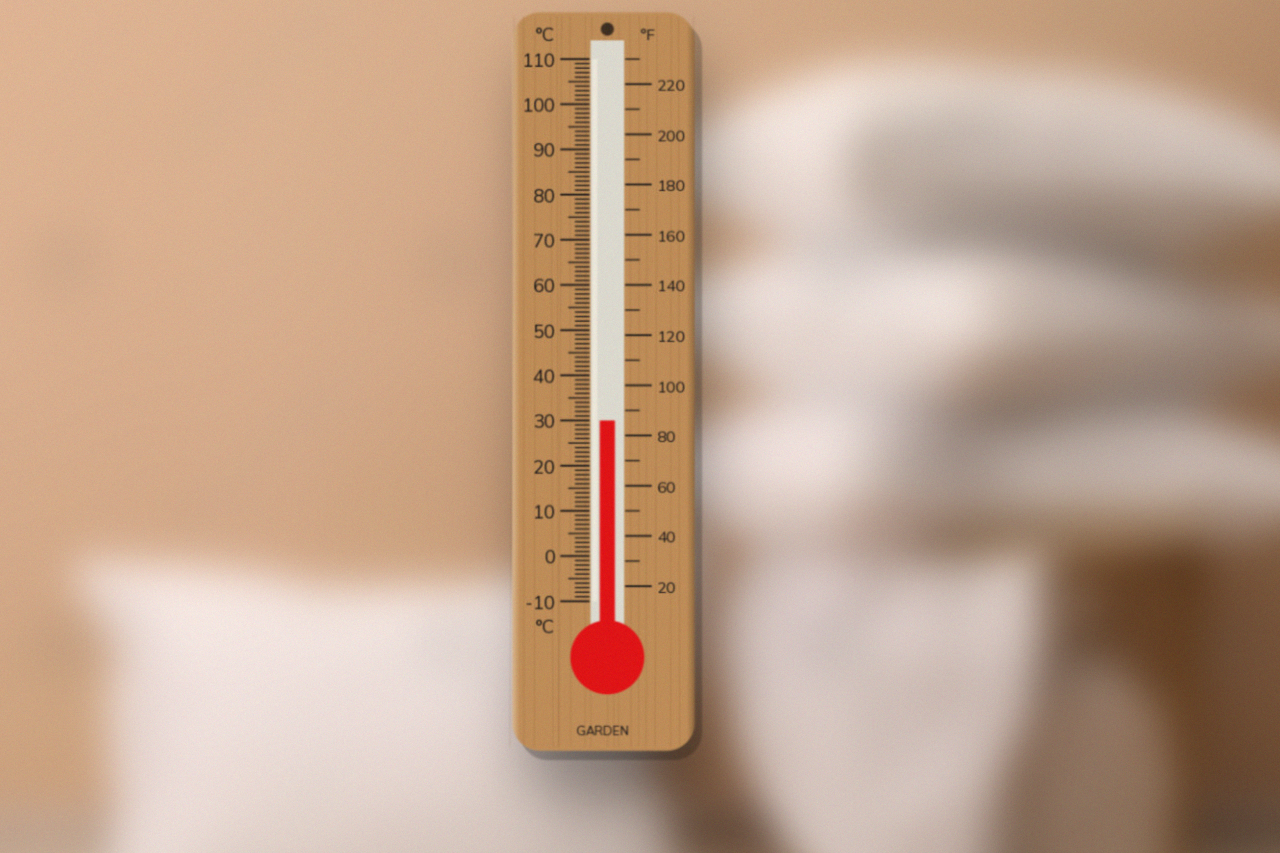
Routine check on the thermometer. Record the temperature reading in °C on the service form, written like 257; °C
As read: 30; °C
